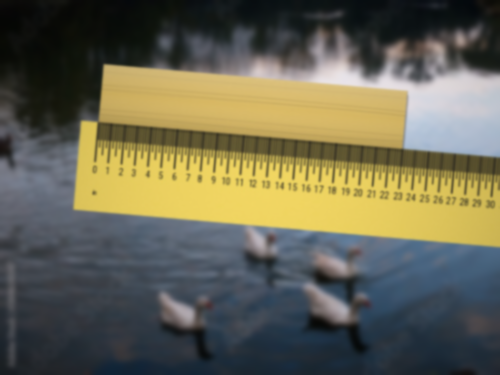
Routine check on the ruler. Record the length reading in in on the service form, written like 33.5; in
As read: 23; in
